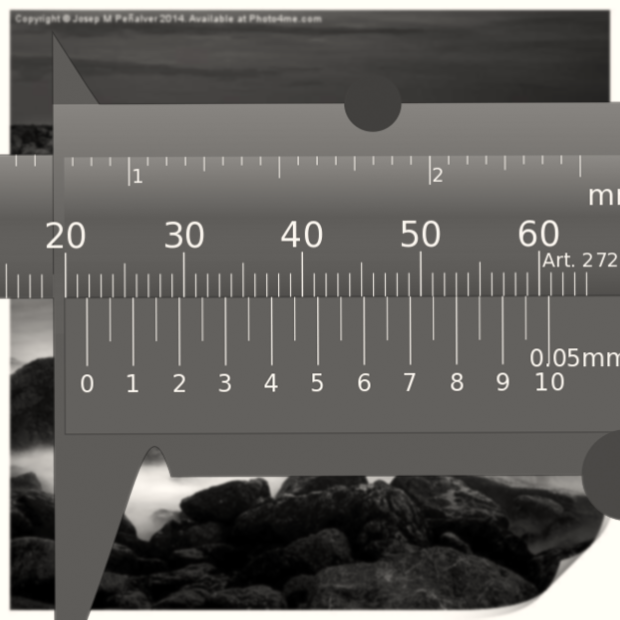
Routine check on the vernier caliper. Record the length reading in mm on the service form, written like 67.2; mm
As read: 21.8; mm
